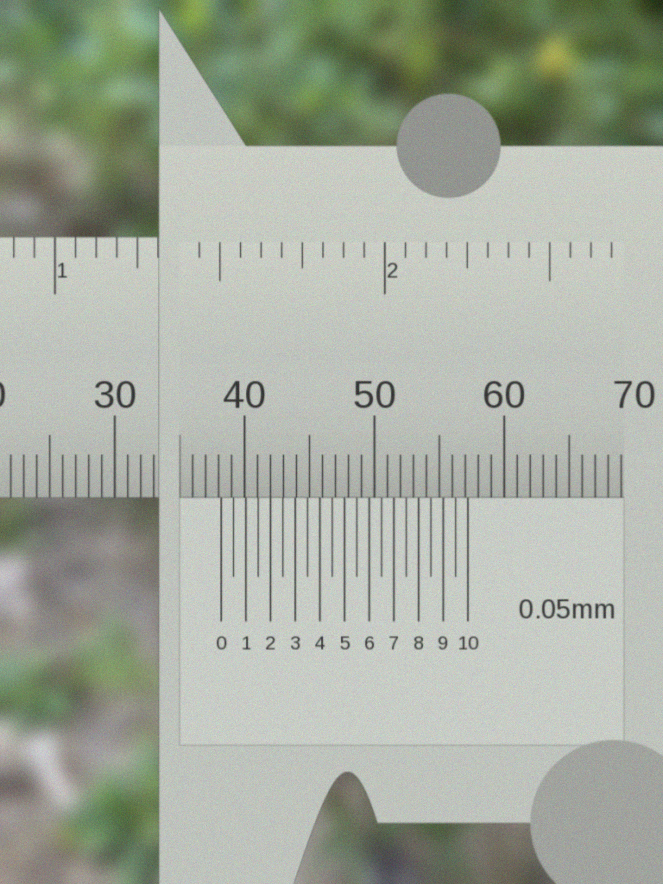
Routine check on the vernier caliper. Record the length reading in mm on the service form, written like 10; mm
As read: 38.2; mm
